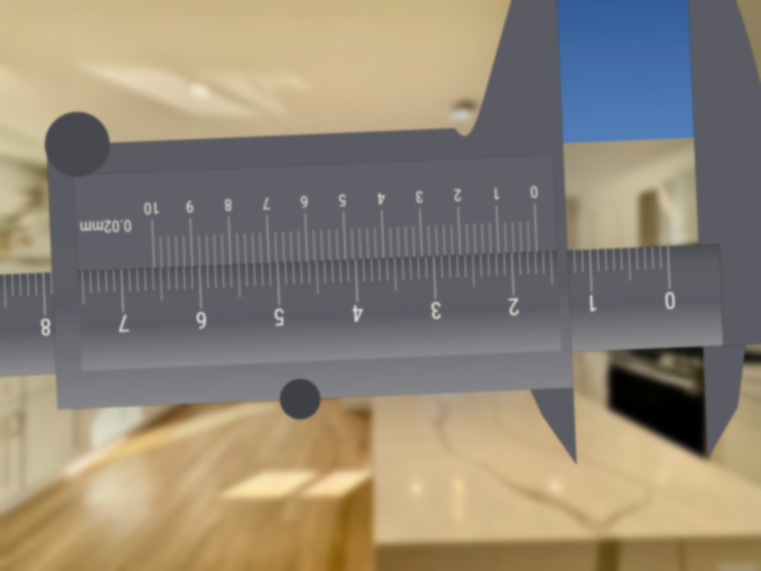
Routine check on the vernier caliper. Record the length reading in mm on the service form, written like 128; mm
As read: 16.8; mm
